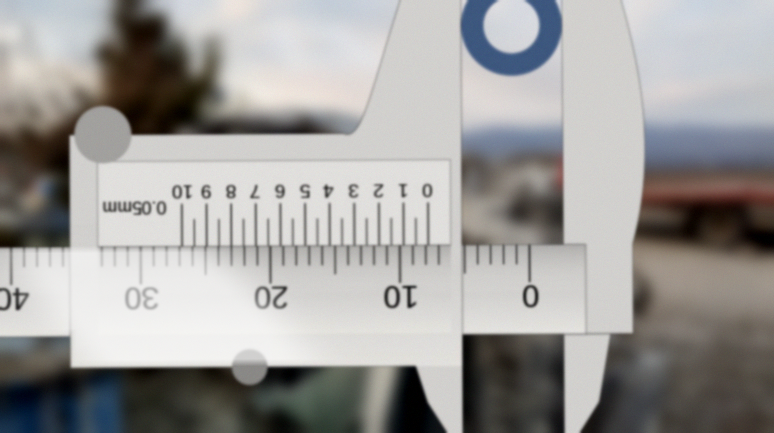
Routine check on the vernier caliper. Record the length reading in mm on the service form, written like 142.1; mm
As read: 7.8; mm
